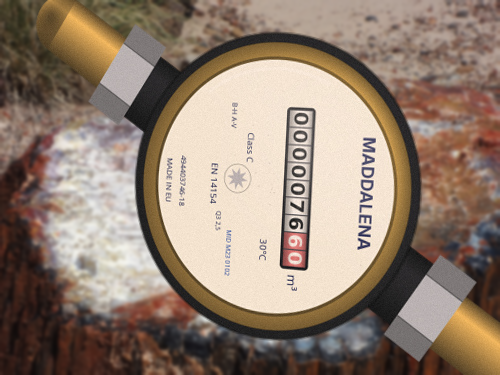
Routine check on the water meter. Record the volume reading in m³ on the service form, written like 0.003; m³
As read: 76.60; m³
